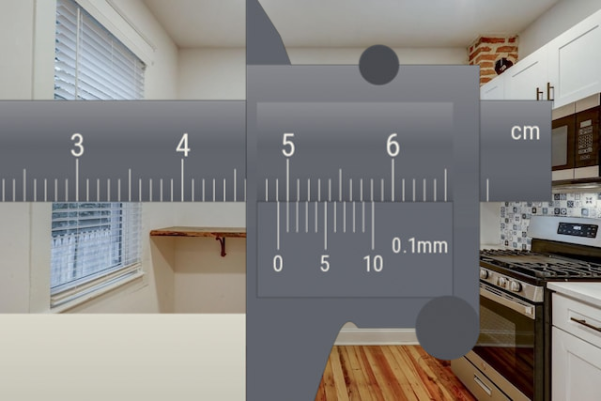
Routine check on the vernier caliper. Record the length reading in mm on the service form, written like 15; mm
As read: 49.1; mm
